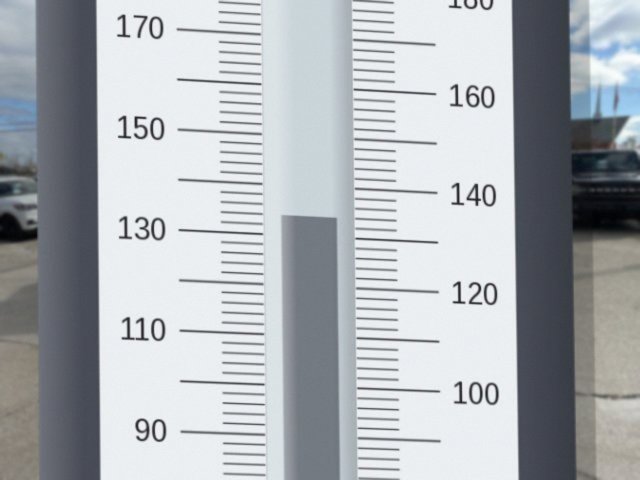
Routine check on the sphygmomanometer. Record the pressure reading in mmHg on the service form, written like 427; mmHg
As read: 134; mmHg
